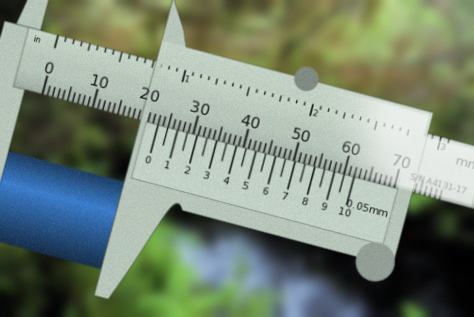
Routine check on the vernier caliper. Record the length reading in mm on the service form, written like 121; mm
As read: 23.0; mm
